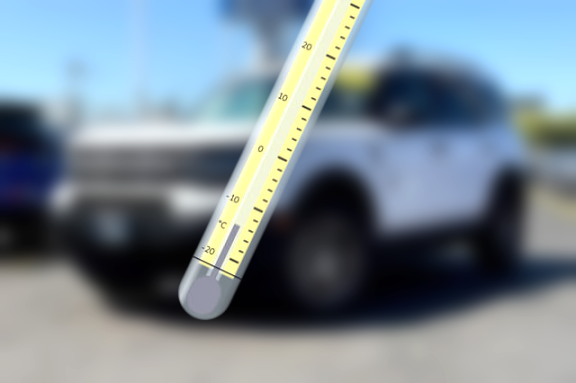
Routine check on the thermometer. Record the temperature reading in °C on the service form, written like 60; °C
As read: -14; °C
